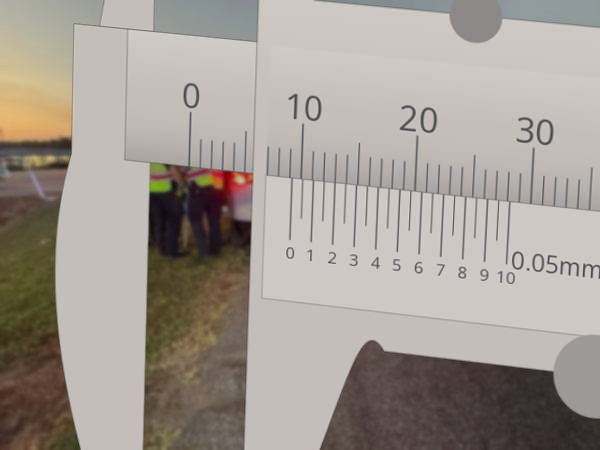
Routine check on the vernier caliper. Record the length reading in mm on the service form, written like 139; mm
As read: 9.2; mm
